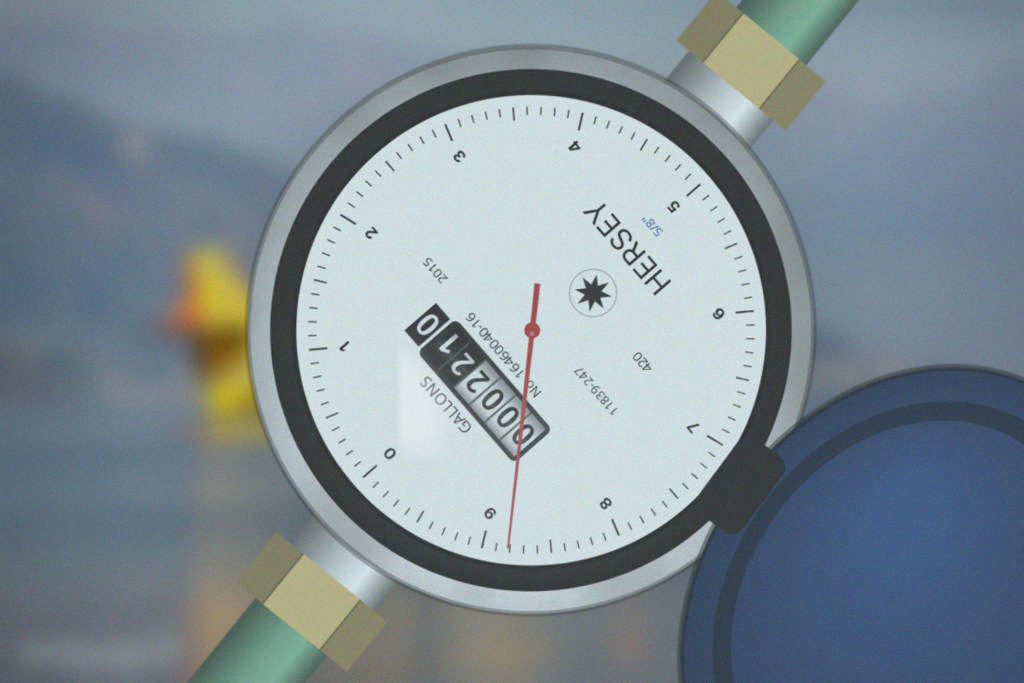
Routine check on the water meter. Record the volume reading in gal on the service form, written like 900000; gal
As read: 2208.8; gal
